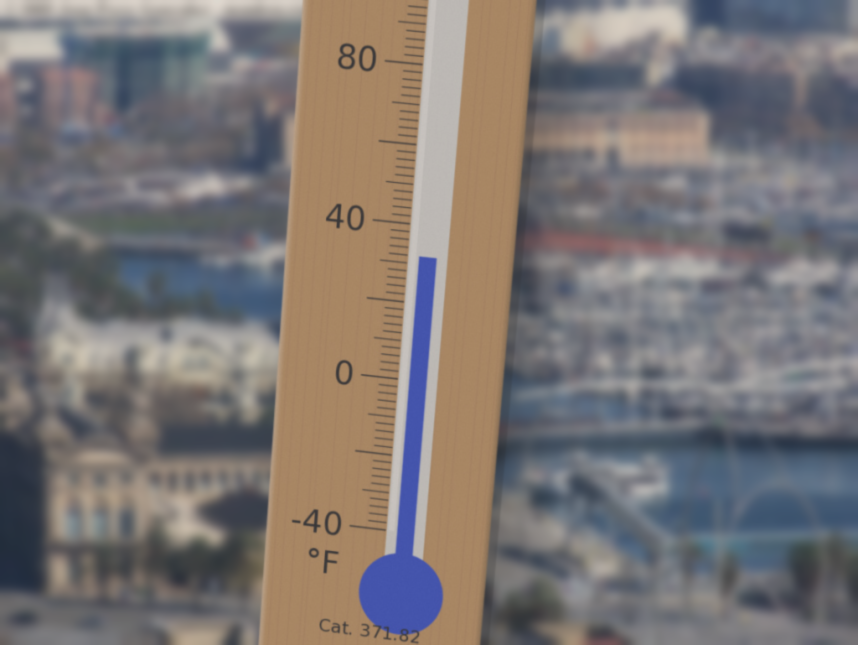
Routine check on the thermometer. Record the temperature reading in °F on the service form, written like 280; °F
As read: 32; °F
